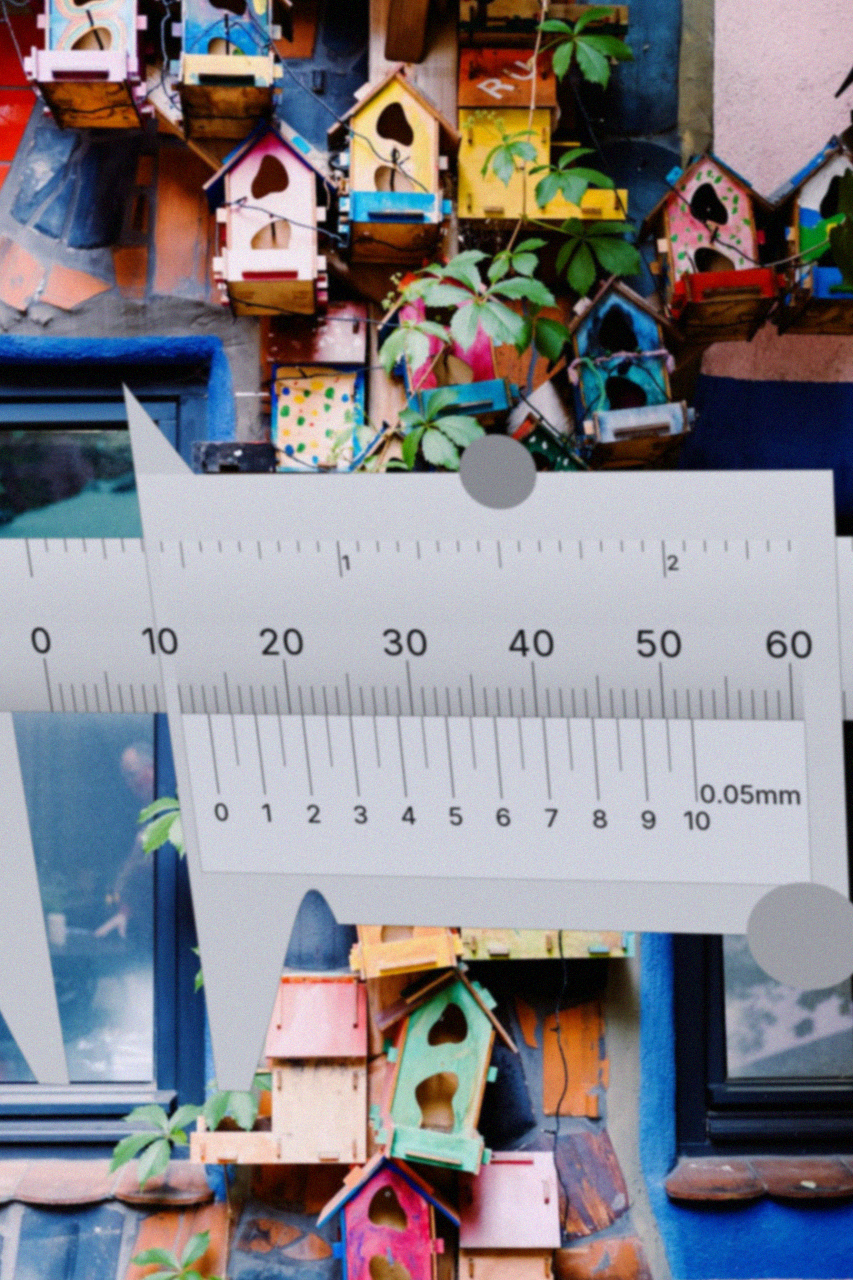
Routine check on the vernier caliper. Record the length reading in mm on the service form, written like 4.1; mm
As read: 13.2; mm
